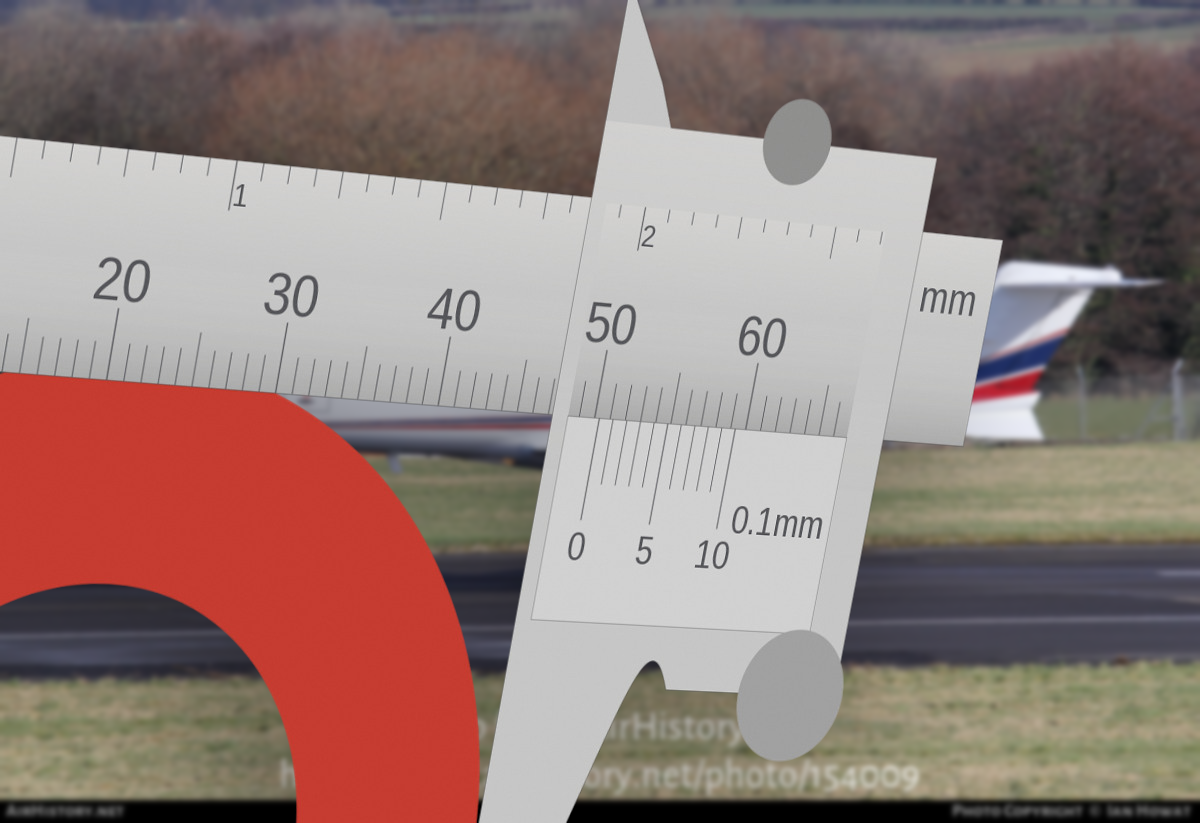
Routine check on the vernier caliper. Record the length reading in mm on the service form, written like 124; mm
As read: 50.3; mm
